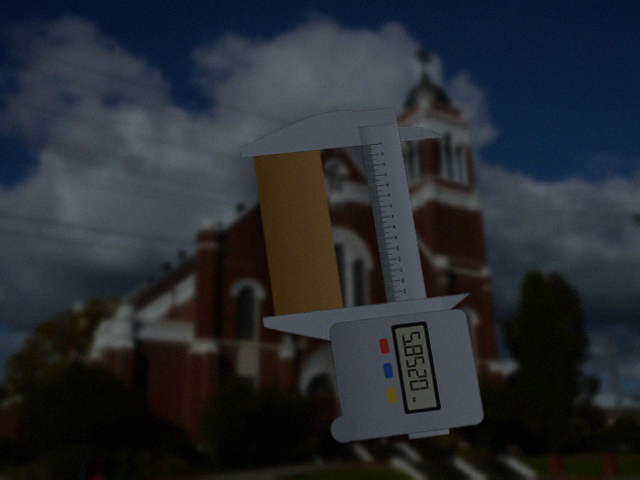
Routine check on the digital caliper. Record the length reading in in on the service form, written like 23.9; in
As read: 5.8520; in
